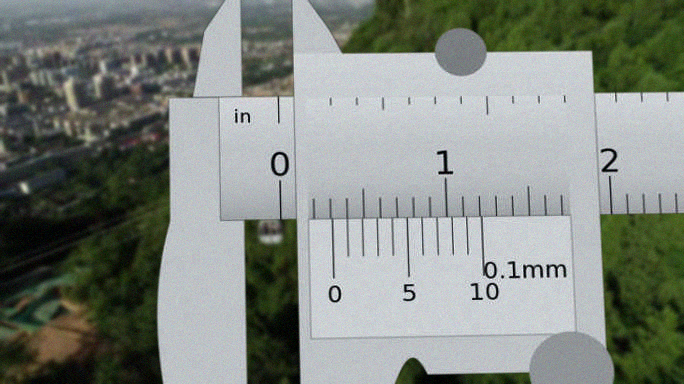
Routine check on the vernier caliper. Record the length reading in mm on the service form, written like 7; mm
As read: 3.1; mm
